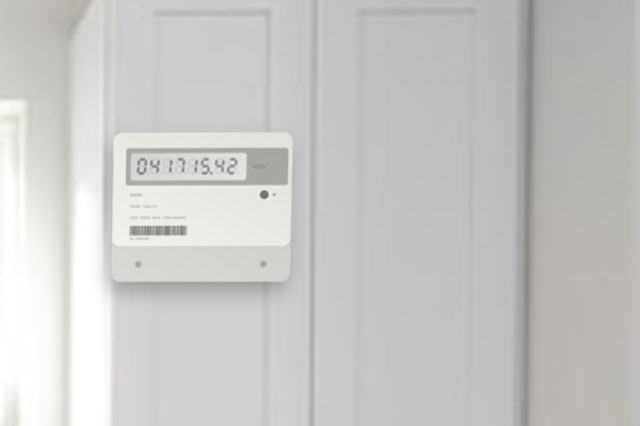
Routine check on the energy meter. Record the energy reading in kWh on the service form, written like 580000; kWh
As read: 41715.42; kWh
